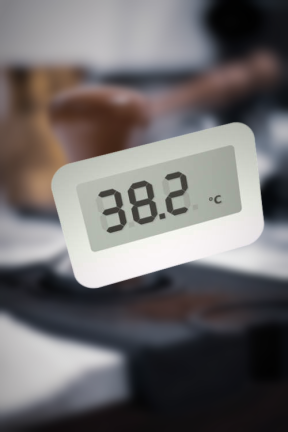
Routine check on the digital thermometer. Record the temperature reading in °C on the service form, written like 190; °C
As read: 38.2; °C
